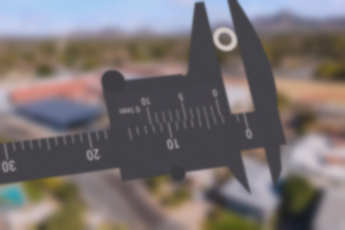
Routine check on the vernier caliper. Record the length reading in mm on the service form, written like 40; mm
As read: 3.2; mm
